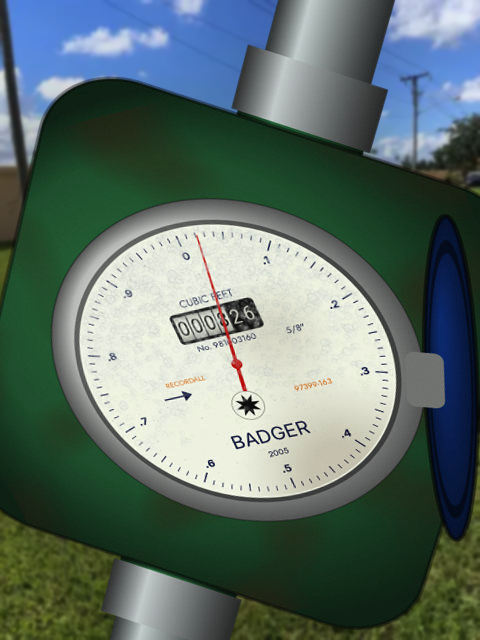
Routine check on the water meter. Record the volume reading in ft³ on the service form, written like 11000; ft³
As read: 826.02; ft³
